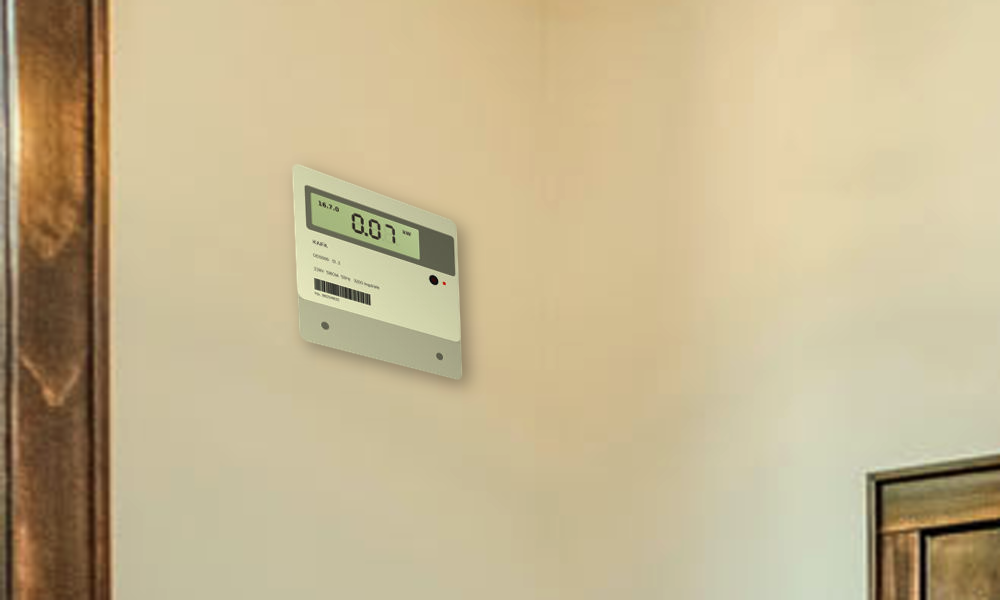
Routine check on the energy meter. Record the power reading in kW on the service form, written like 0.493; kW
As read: 0.07; kW
